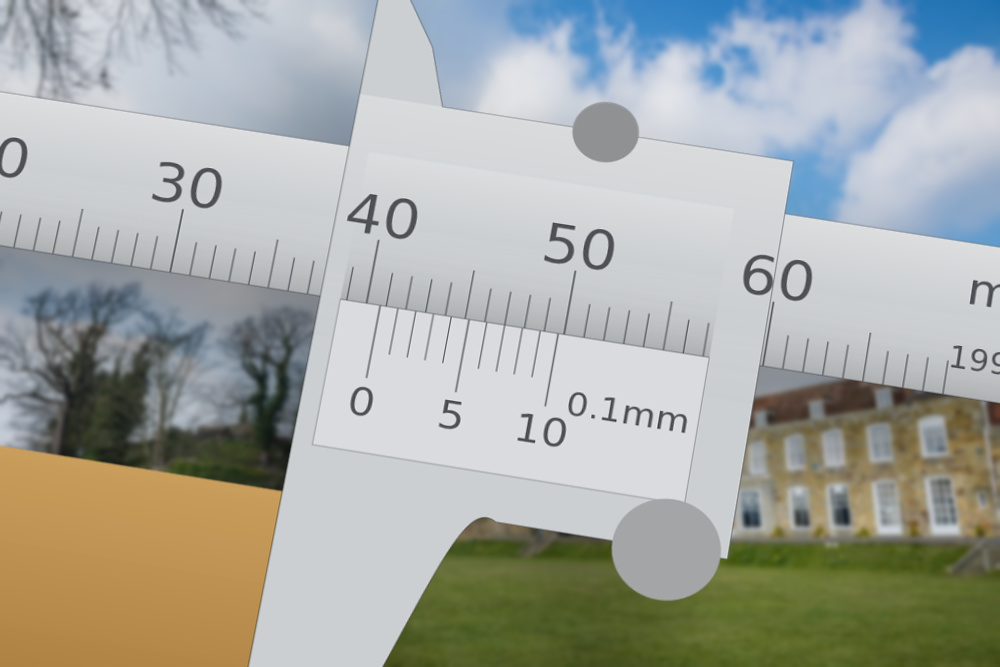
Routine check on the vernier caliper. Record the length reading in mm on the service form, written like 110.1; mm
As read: 40.7; mm
